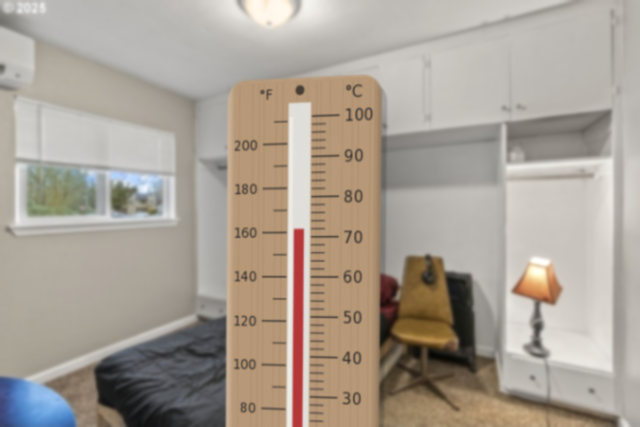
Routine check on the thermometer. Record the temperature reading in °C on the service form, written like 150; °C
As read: 72; °C
